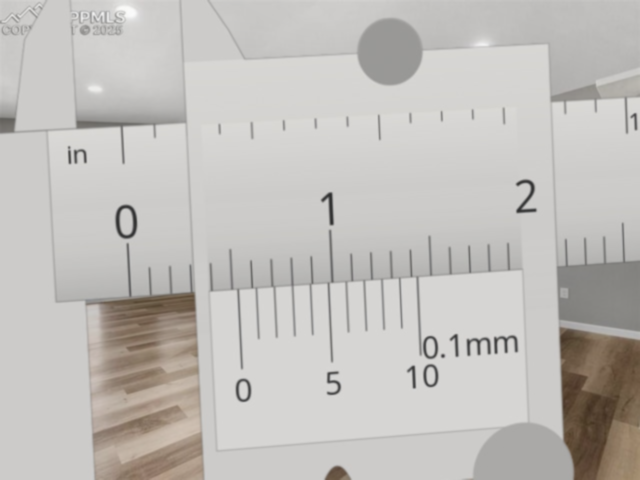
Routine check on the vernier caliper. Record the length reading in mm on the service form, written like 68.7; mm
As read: 5.3; mm
